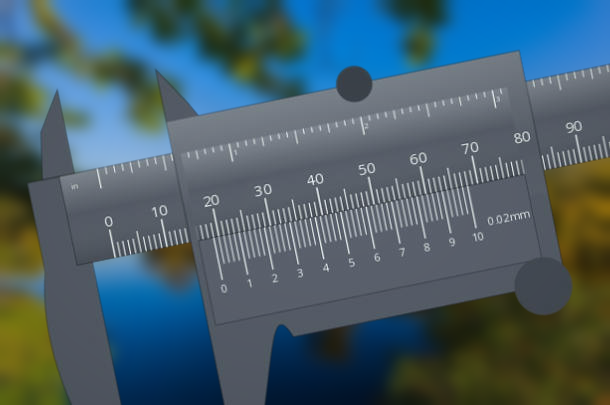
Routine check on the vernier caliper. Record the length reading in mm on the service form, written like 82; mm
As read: 19.0; mm
